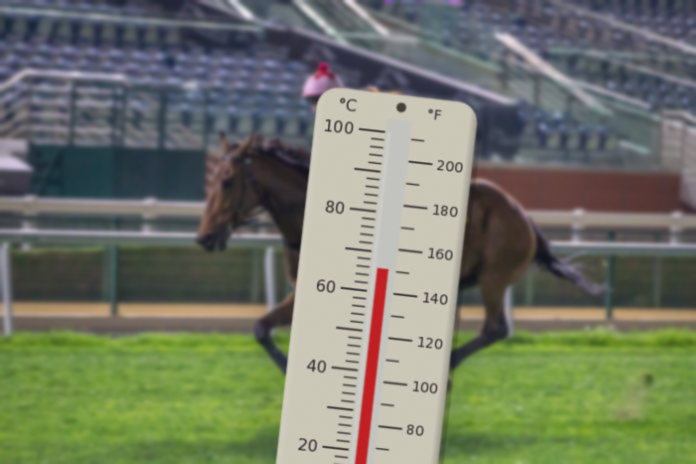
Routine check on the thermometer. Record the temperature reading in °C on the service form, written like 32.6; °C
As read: 66; °C
